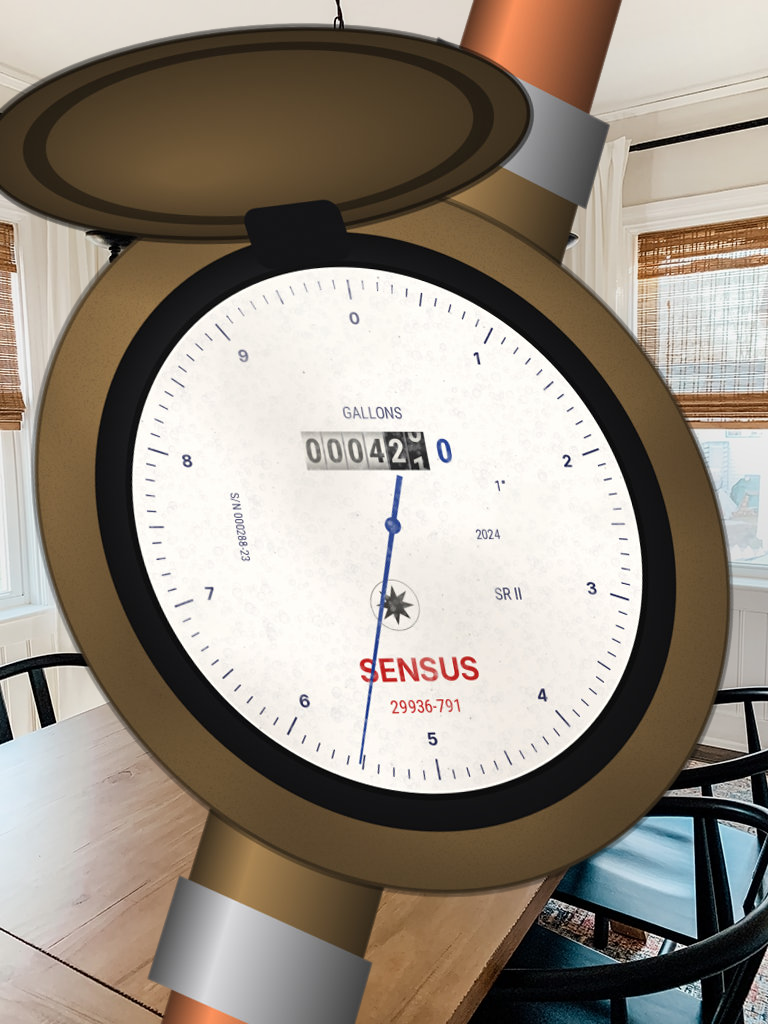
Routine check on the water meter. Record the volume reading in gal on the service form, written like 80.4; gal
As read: 4205.5; gal
